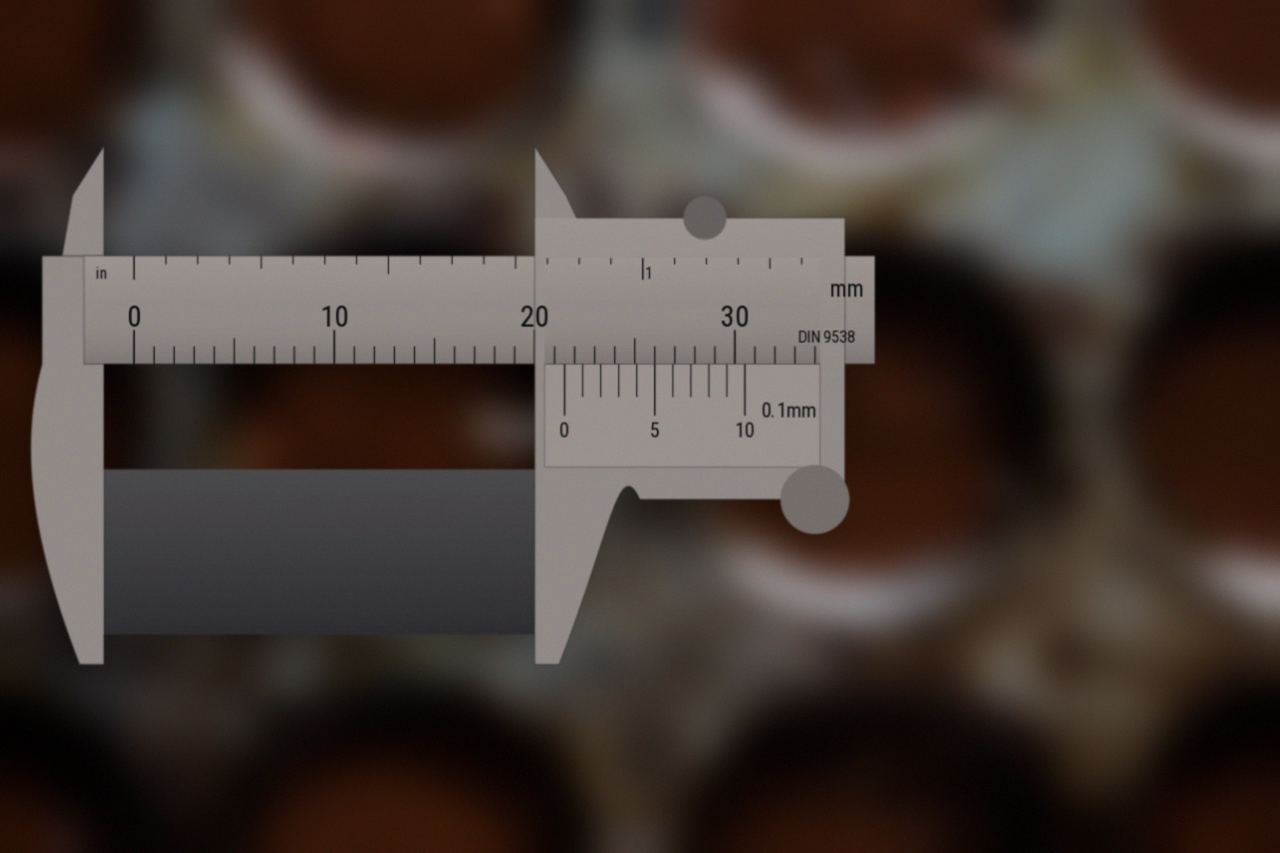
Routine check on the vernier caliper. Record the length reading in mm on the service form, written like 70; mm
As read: 21.5; mm
